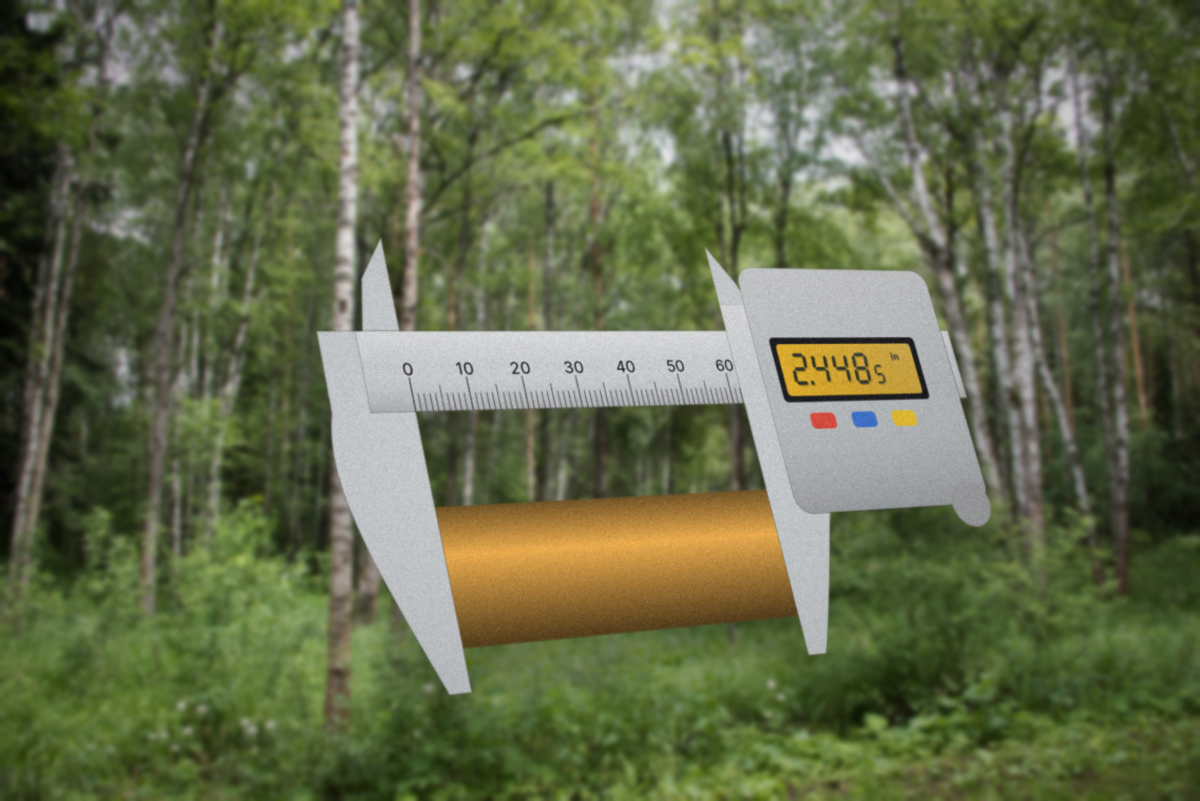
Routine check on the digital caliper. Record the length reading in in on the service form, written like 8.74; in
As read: 2.4485; in
